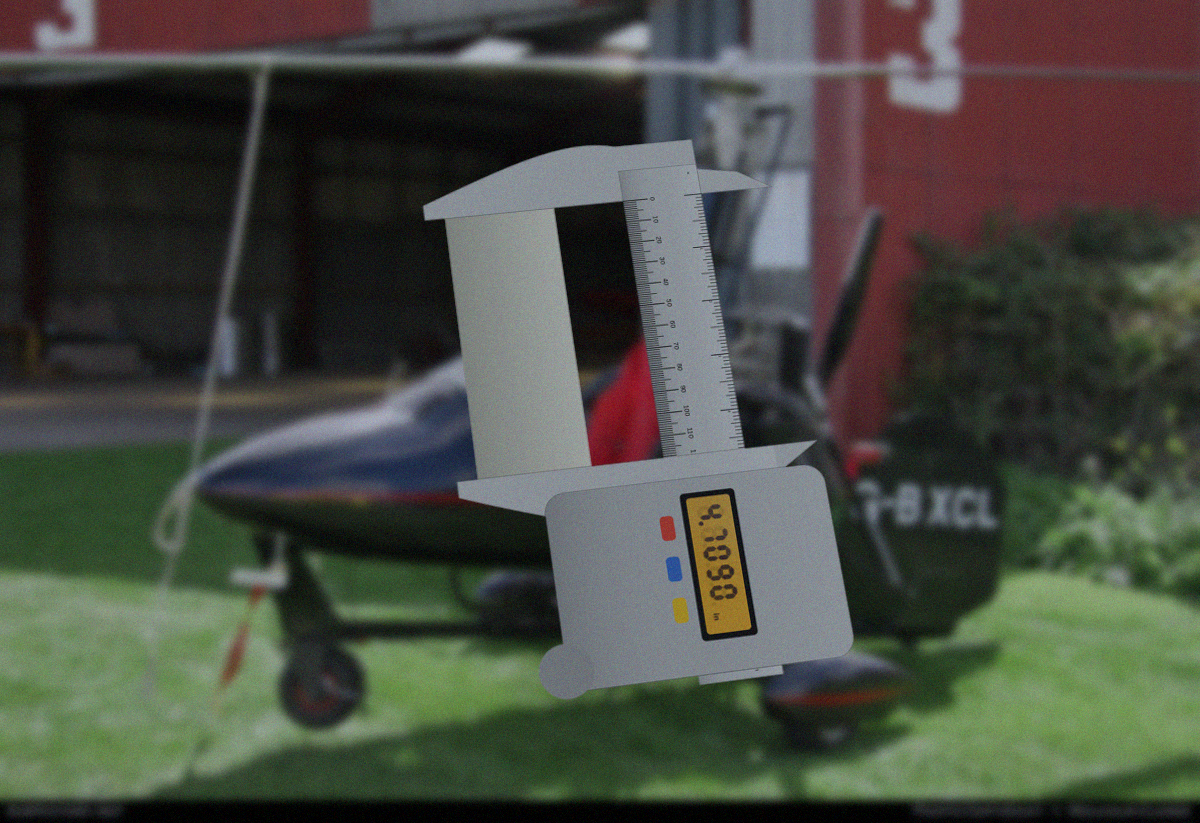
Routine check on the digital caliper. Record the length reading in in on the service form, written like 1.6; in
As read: 4.7090; in
